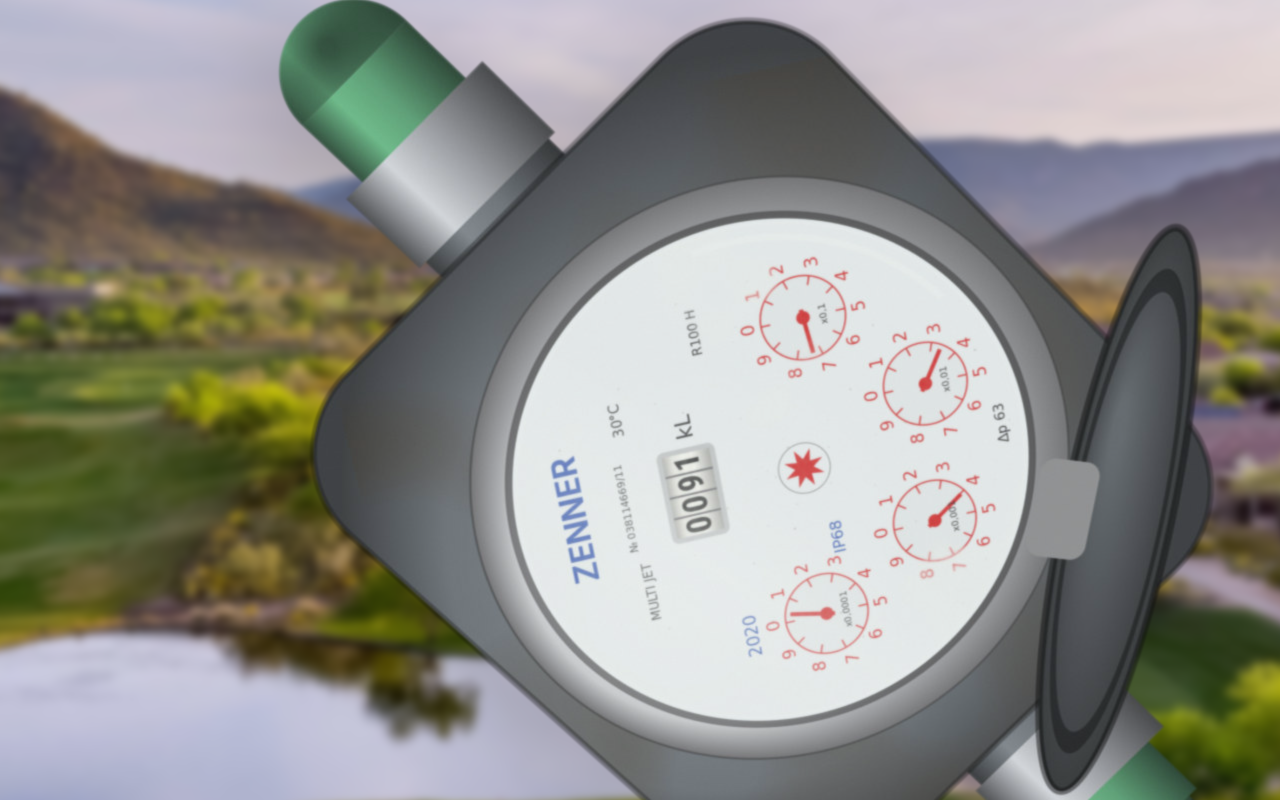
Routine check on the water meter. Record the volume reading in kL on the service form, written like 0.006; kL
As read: 91.7340; kL
